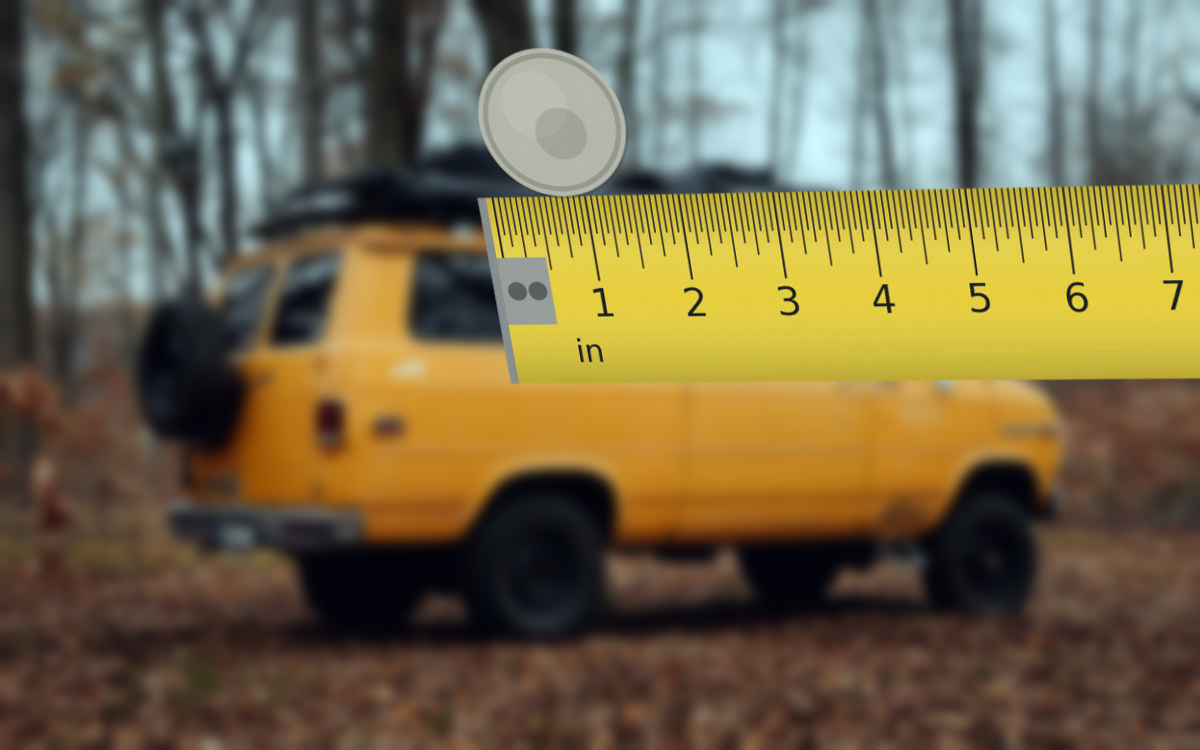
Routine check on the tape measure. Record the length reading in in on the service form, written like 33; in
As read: 1.5625; in
